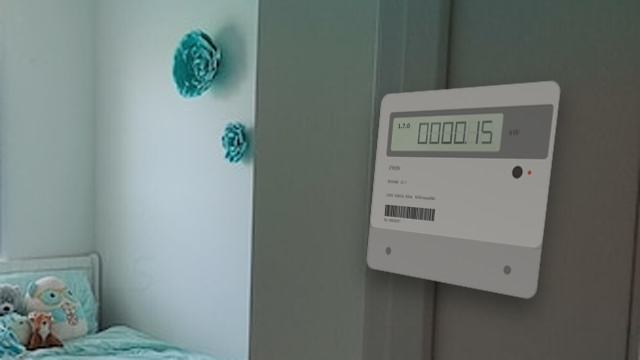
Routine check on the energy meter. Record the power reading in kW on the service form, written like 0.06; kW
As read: 0.15; kW
